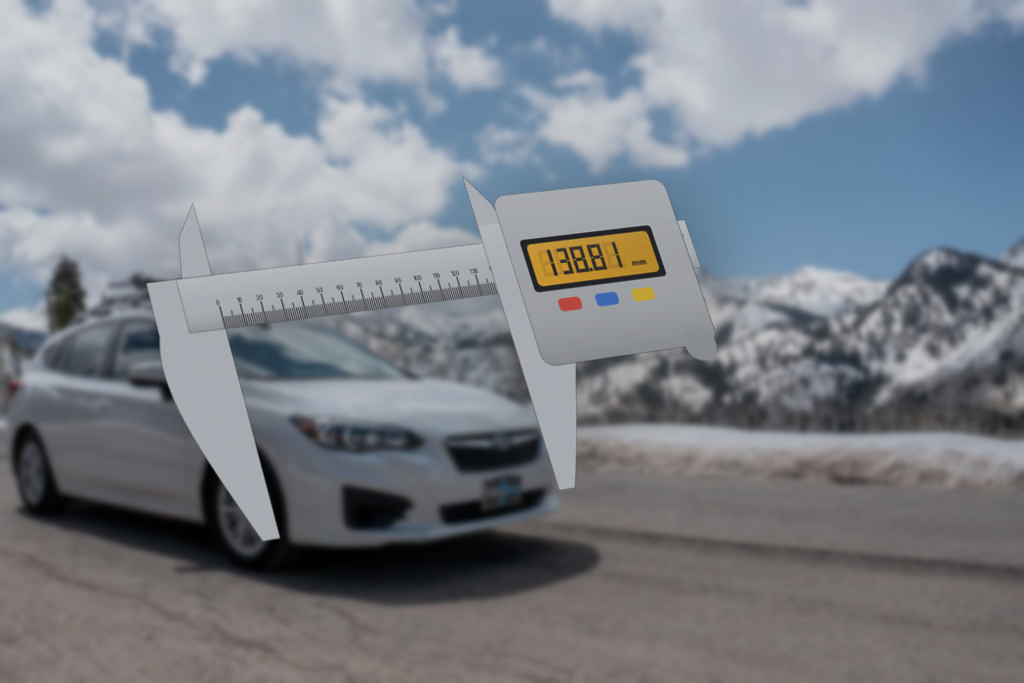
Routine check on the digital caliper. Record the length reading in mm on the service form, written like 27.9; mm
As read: 138.81; mm
